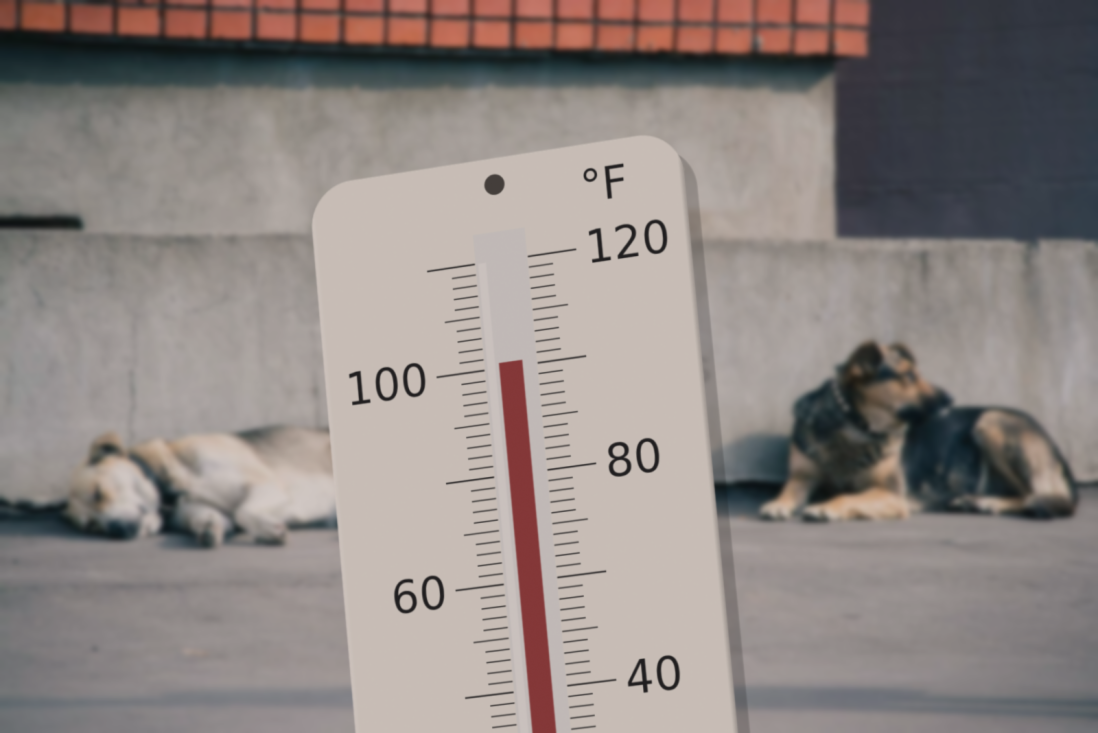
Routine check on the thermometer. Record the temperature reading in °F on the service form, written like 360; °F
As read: 101; °F
